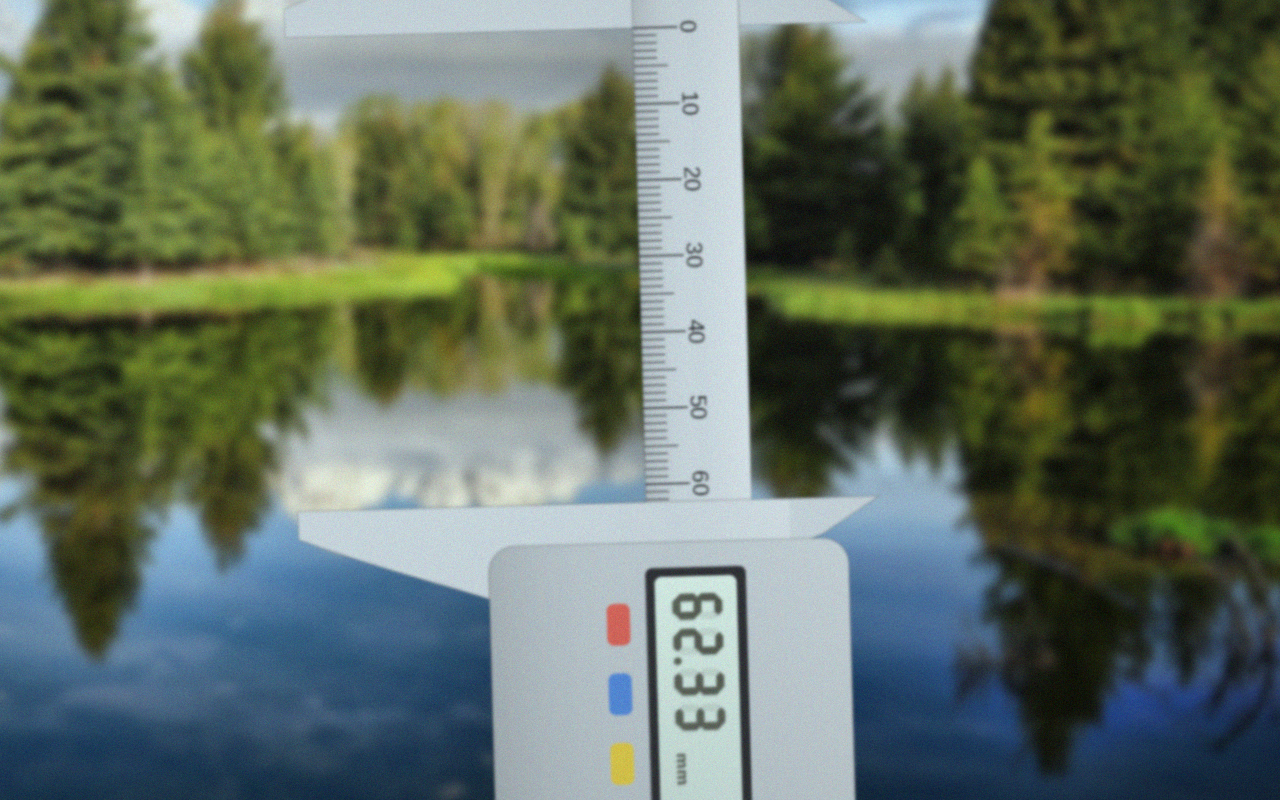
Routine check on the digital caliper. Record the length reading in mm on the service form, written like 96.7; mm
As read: 62.33; mm
